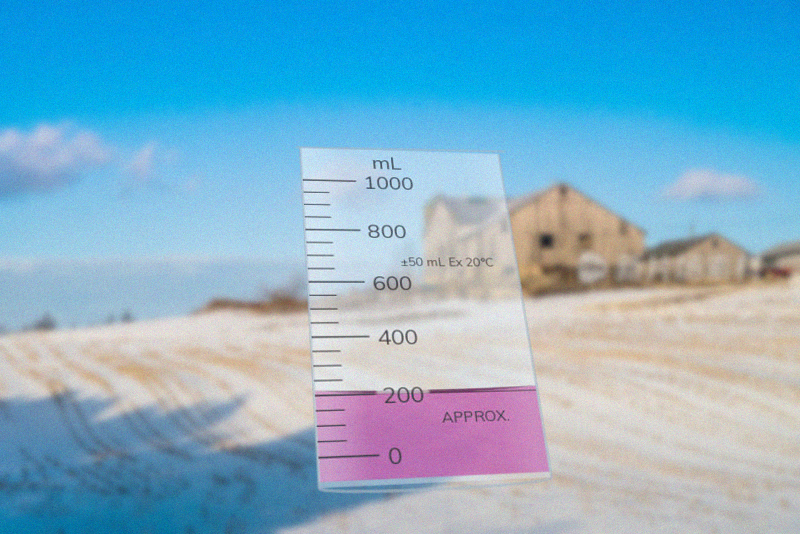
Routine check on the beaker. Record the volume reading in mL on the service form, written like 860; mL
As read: 200; mL
